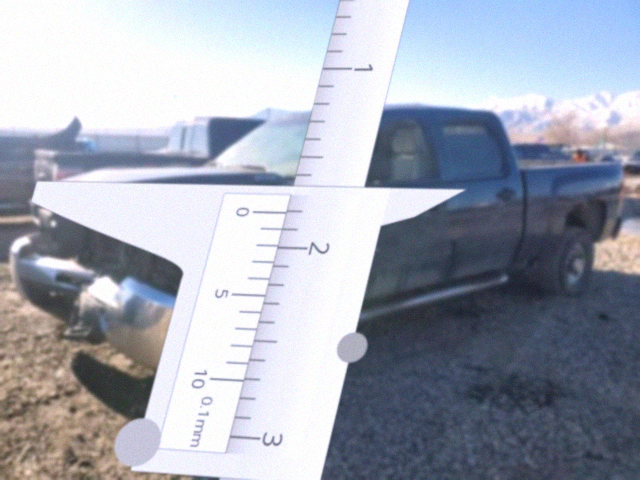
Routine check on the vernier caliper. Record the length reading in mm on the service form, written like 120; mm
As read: 18.1; mm
